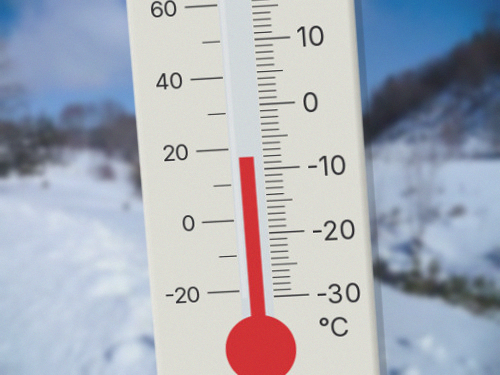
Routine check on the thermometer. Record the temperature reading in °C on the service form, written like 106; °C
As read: -8; °C
